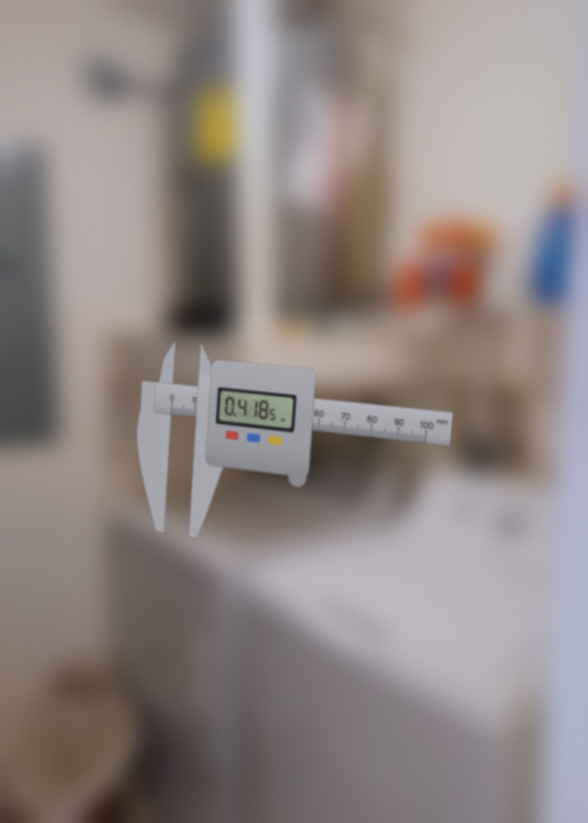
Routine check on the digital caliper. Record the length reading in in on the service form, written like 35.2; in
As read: 0.4185; in
